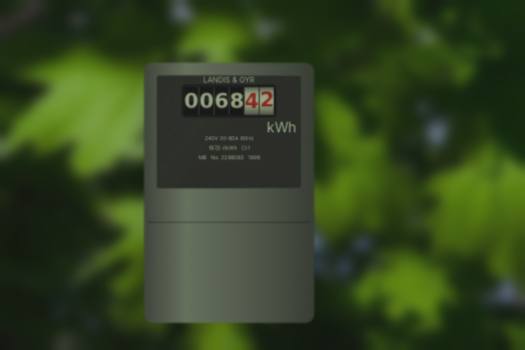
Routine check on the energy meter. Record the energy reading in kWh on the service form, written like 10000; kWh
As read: 68.42; kWh
